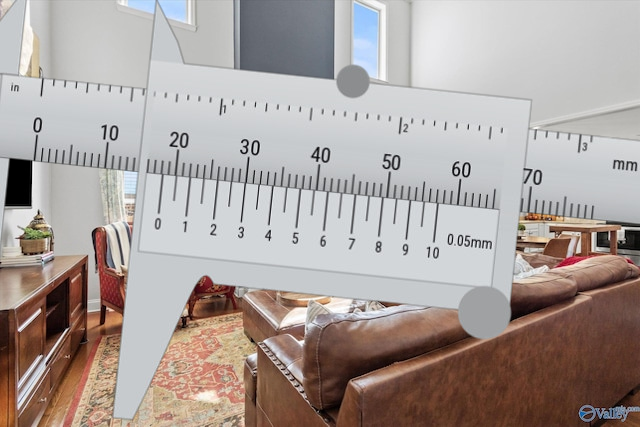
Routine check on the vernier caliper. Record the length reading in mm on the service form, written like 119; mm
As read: 18.2; mm
